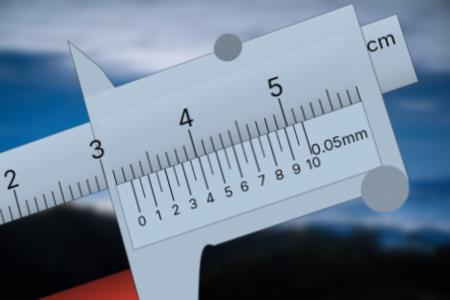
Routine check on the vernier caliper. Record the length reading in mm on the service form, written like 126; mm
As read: 32.6; mm
